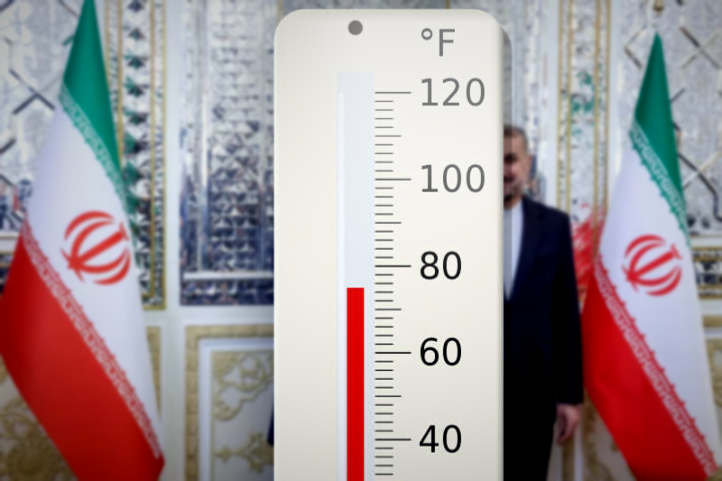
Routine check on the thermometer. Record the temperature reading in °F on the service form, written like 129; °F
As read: 75; °F
